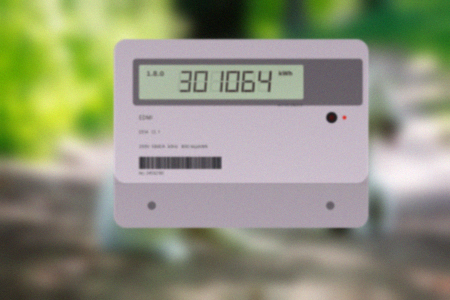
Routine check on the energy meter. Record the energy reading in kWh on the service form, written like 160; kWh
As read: 301064; kWh
